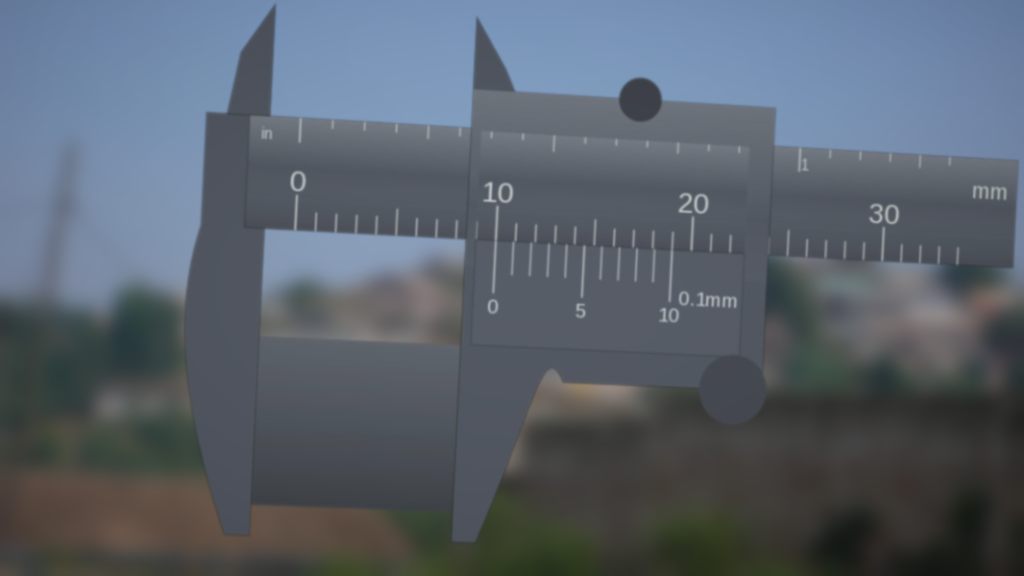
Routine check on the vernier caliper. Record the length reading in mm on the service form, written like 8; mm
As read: 10.0; mm
